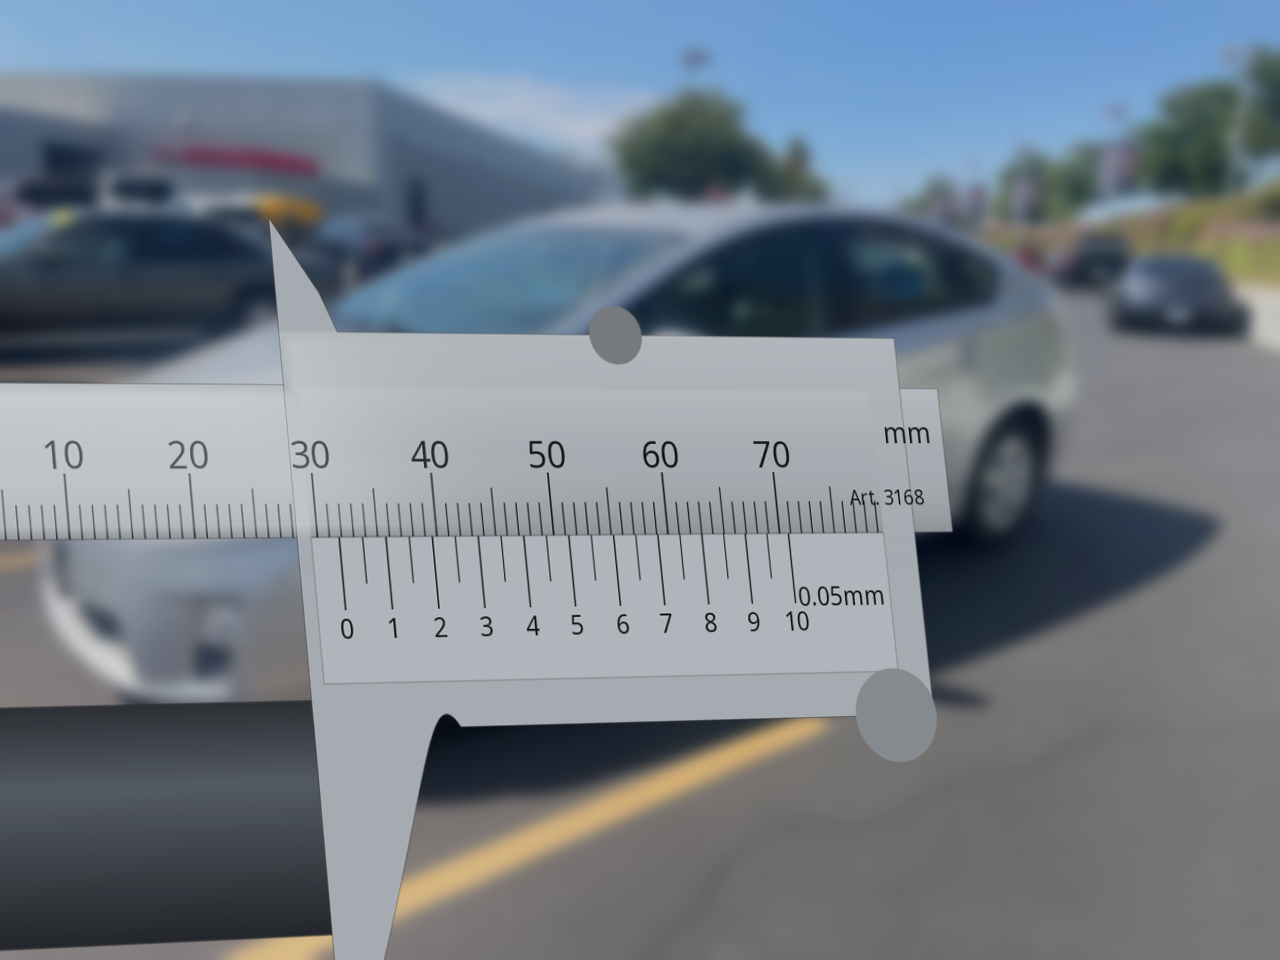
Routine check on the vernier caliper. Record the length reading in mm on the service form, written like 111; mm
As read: 31.8; mm
